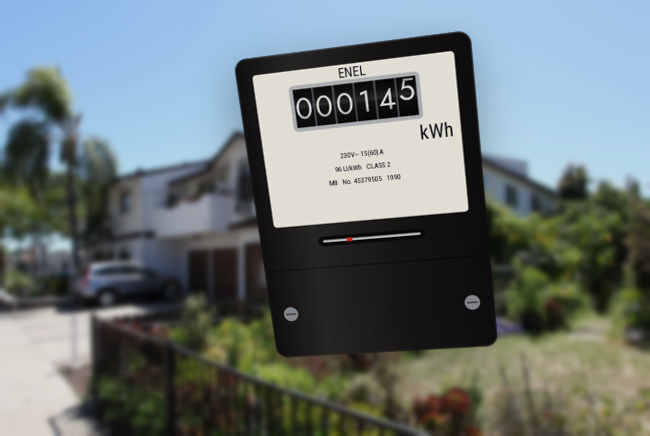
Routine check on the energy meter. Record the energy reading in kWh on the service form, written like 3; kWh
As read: 145; kWh
